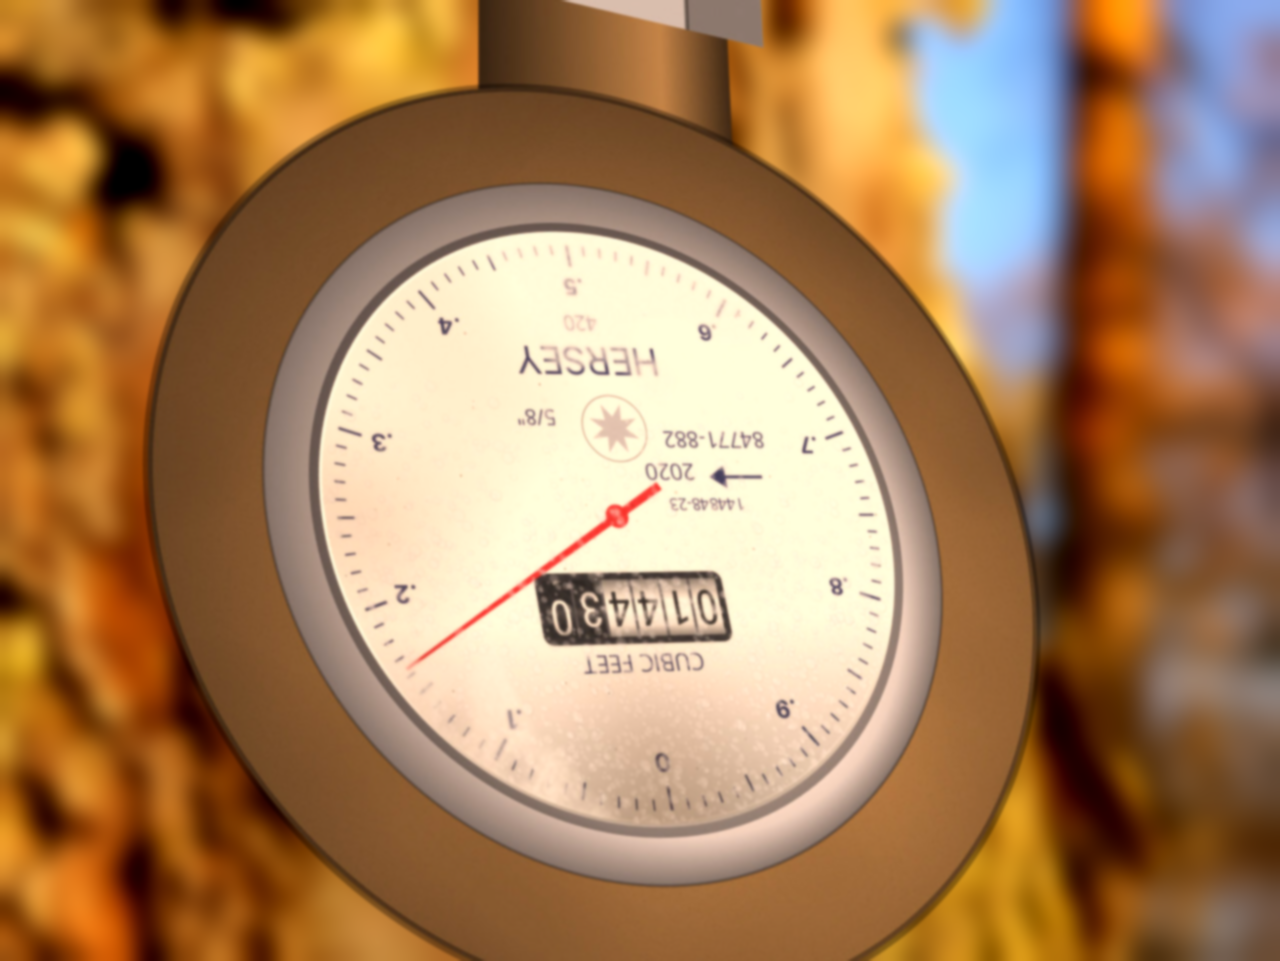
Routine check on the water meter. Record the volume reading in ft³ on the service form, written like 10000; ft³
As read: 14430.16; ft³
